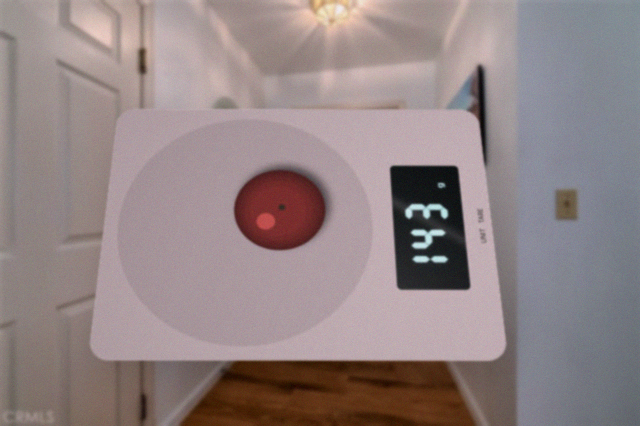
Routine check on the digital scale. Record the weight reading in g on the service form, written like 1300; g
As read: 143; g
